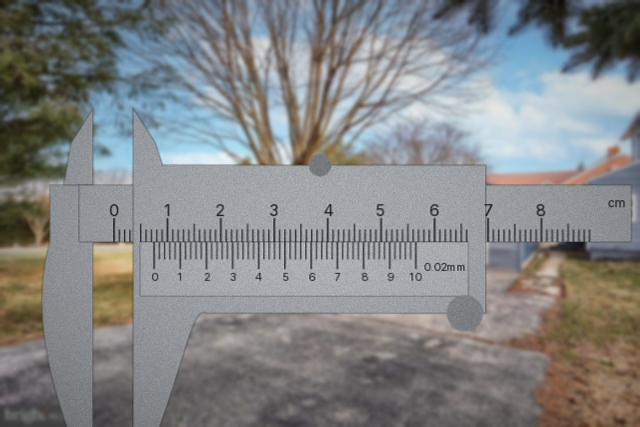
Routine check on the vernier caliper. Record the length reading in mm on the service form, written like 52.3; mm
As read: 7.5; mm
